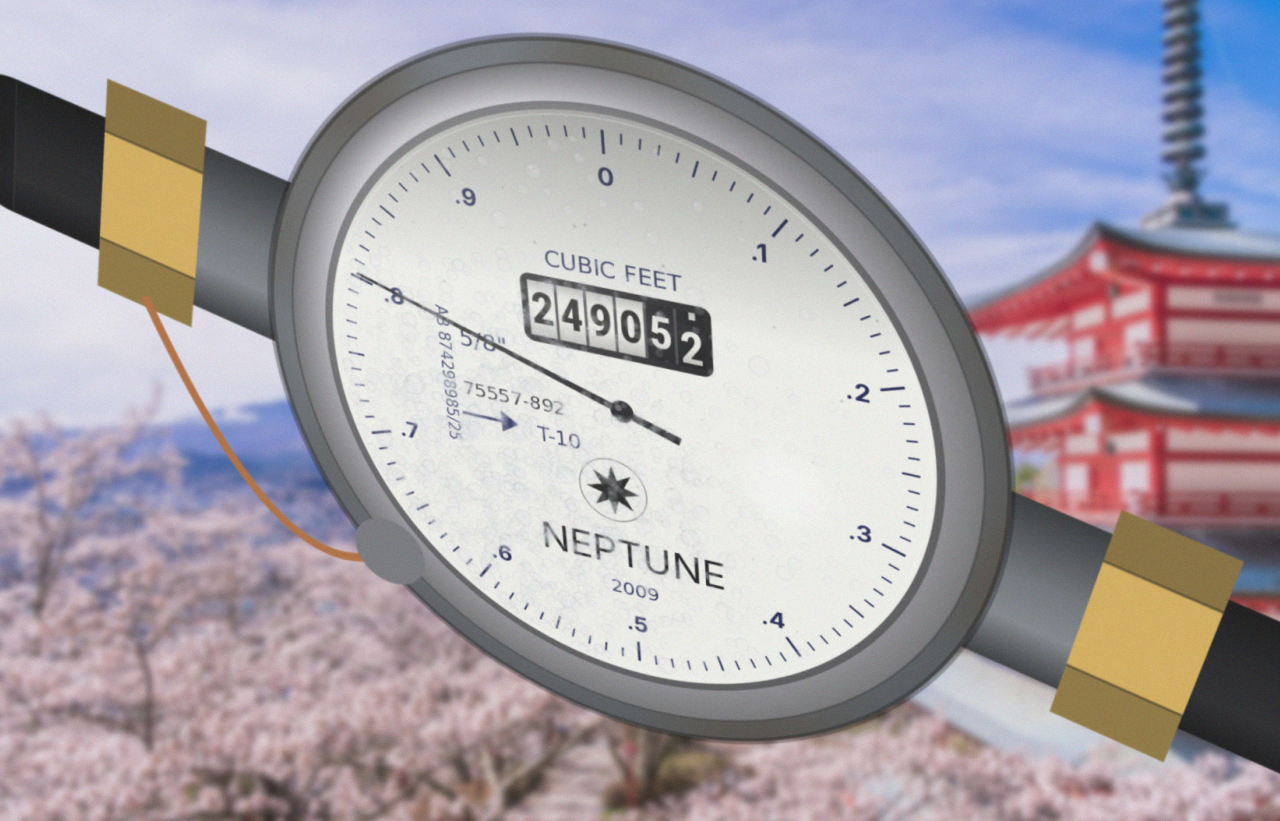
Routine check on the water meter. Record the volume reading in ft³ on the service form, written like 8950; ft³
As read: 249051.80; ft³
